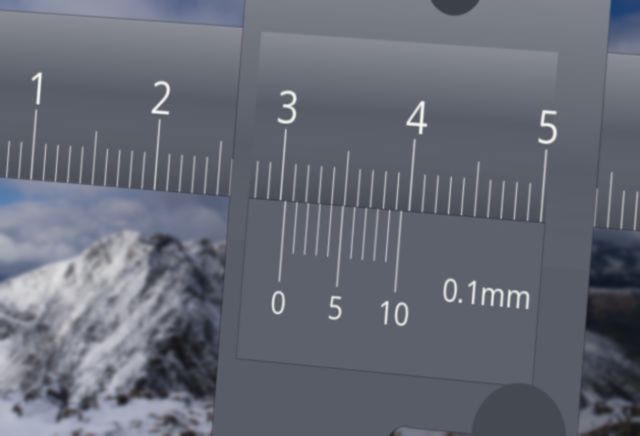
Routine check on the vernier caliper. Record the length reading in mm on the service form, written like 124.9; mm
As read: 30.4; mm
